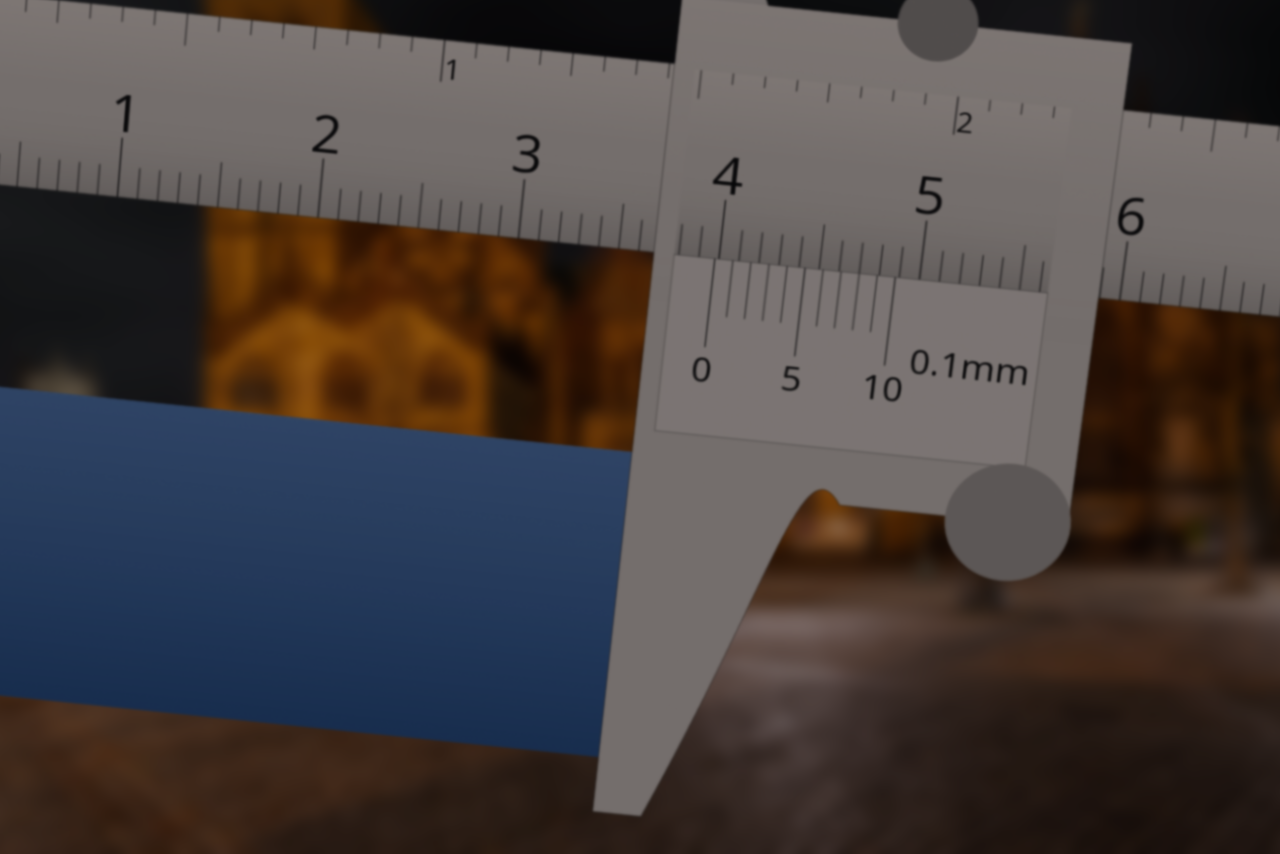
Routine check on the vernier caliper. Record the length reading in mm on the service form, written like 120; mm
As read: 39.8; mm
